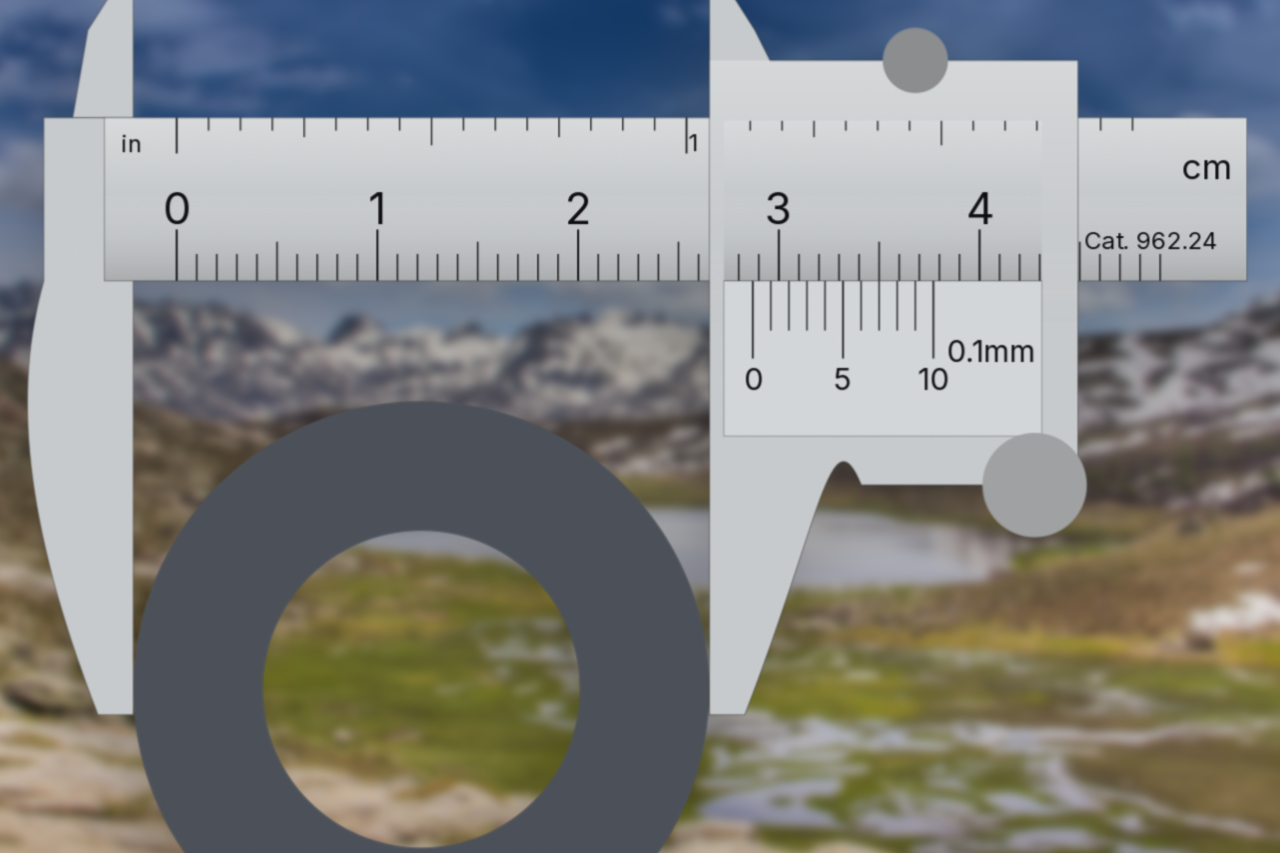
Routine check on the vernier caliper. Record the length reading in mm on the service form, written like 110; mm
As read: 28.7; mm
